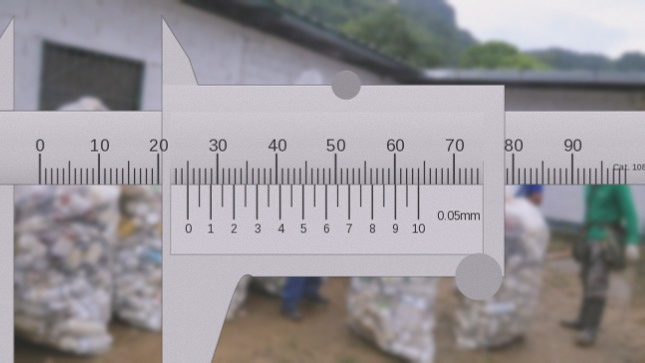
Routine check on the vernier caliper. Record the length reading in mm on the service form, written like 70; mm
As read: 25.0; mm
